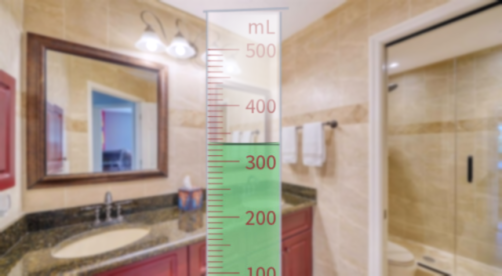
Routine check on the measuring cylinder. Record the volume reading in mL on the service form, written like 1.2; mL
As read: 330; mL
